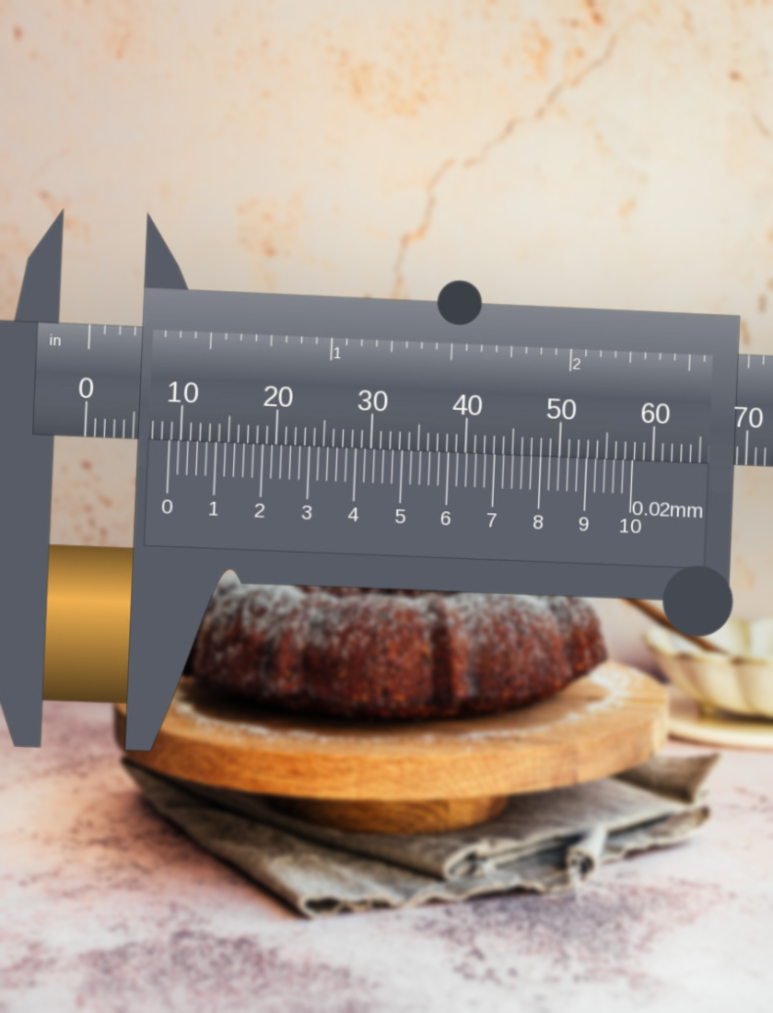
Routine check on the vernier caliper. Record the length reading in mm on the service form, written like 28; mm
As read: 8.8; mm
